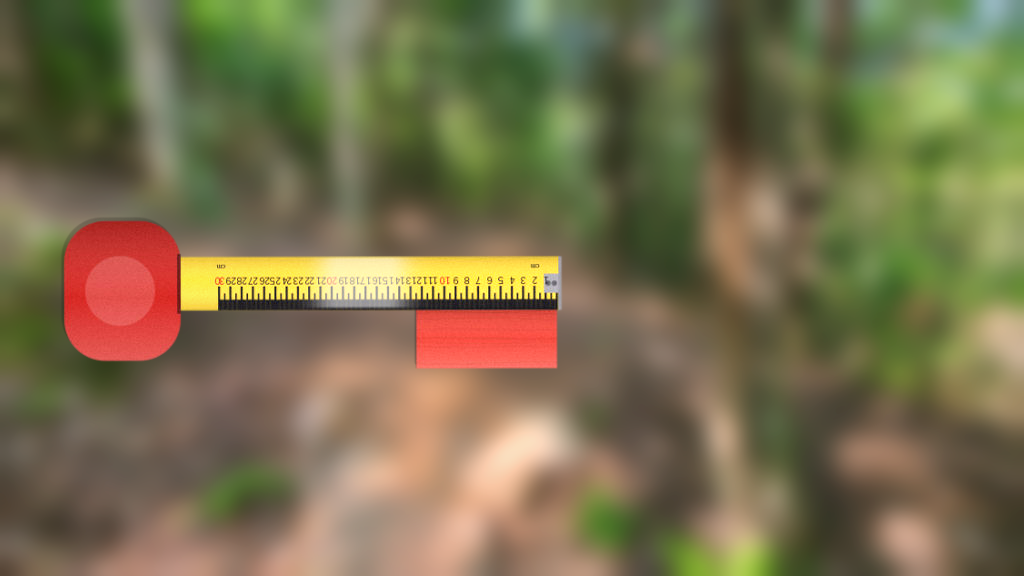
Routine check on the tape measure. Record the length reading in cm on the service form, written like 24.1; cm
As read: 12.5; cm
